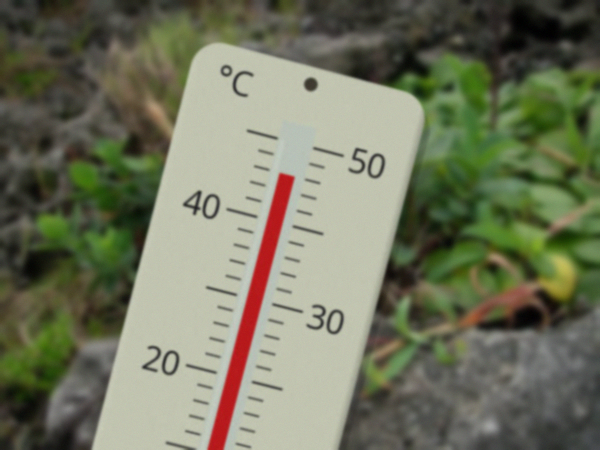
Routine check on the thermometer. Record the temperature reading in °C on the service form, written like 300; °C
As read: 46; °C
